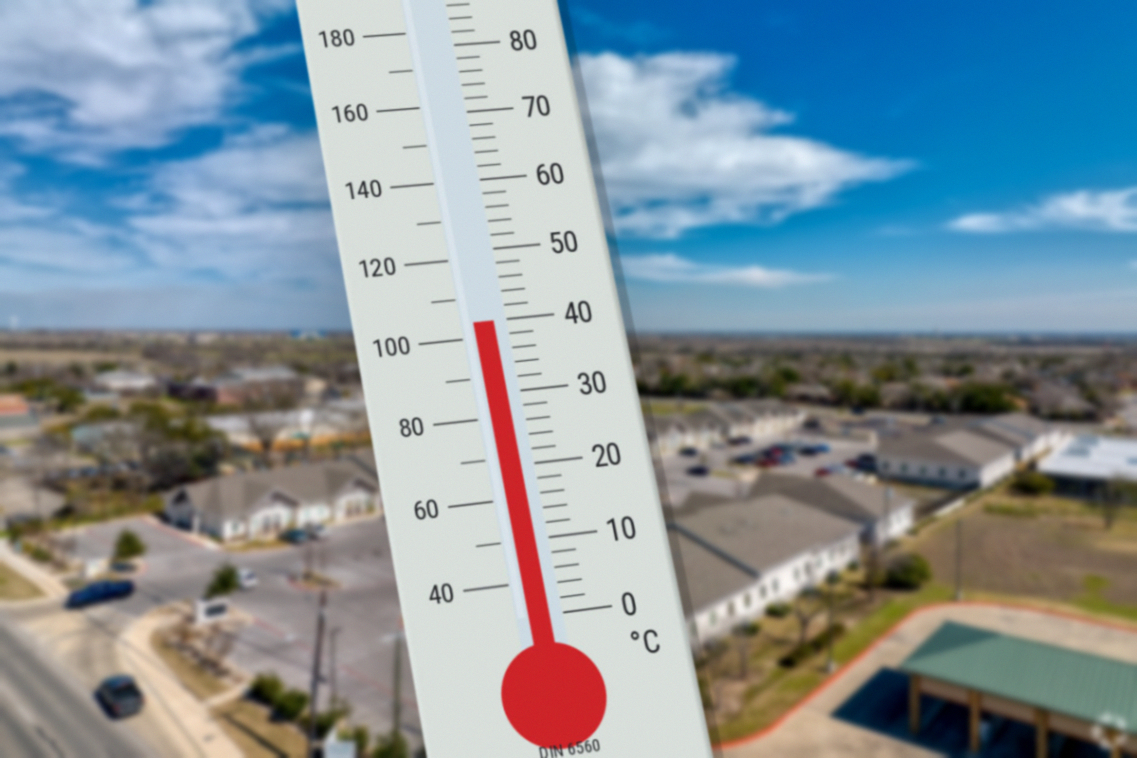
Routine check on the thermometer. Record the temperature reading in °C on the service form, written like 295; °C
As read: 40; °C
